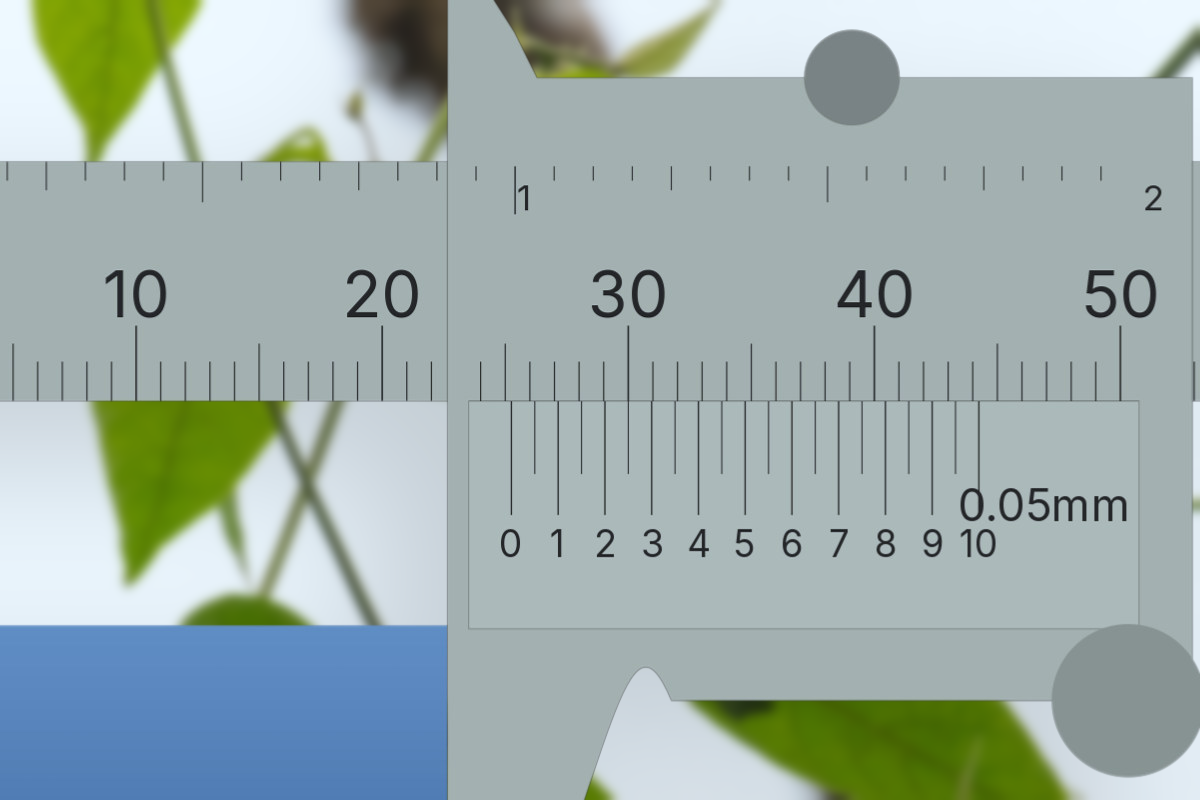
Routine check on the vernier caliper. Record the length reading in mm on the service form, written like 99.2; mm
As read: 25.25; mm
